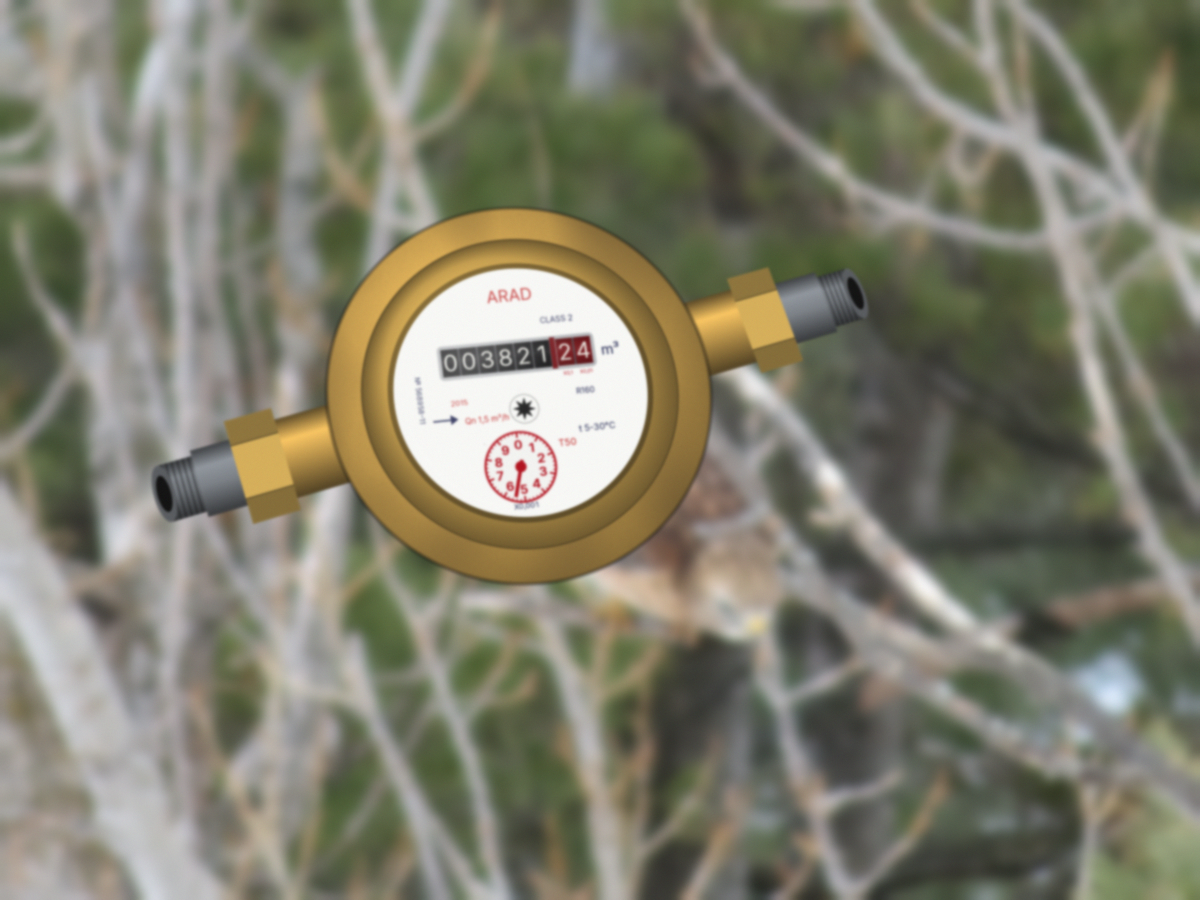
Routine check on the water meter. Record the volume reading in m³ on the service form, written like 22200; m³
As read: 3821.245; m³
